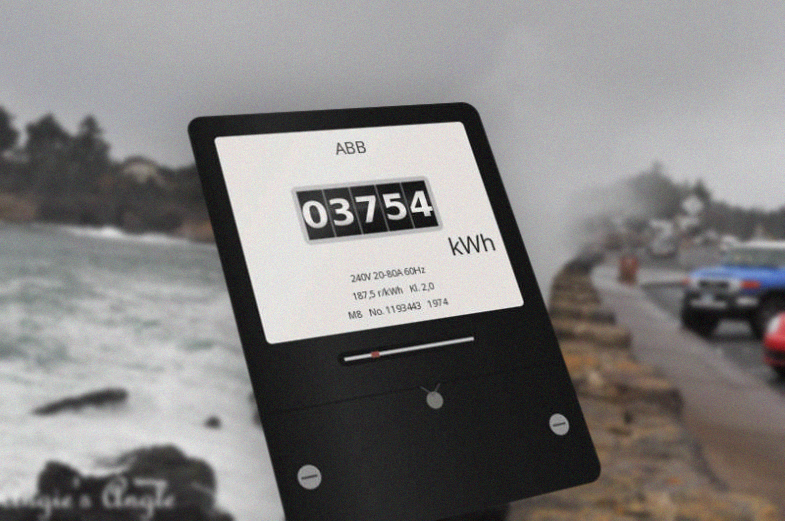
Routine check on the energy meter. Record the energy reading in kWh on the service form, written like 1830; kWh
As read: 3754; kWh
